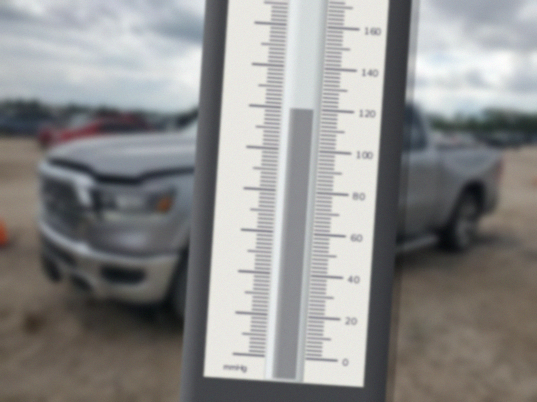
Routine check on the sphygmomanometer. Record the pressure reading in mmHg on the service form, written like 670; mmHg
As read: 120; mmHg
